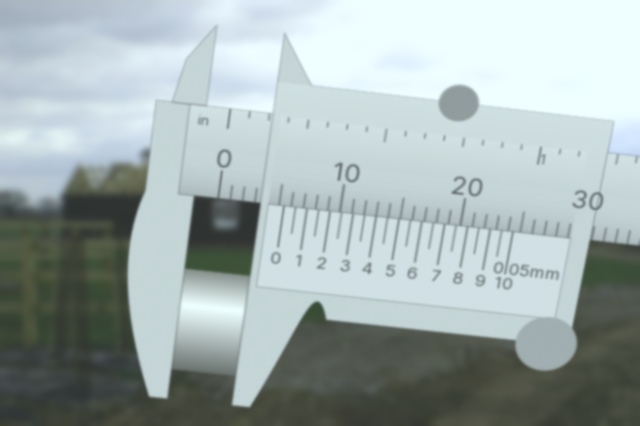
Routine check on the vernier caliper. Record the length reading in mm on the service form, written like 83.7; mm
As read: 5.4; mm
